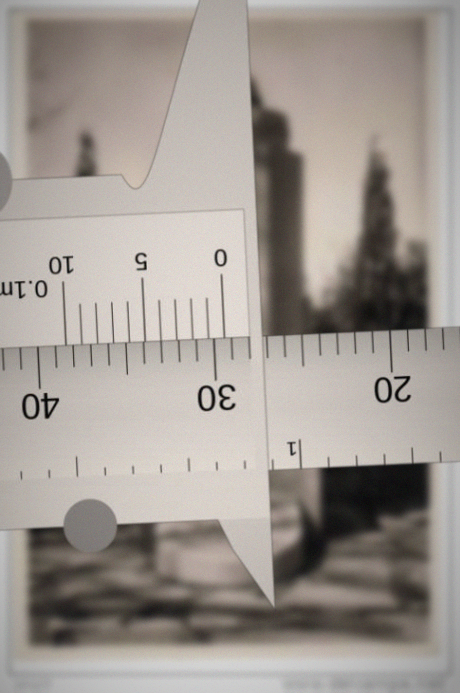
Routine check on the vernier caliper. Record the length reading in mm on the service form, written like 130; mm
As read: 29.4; mm
